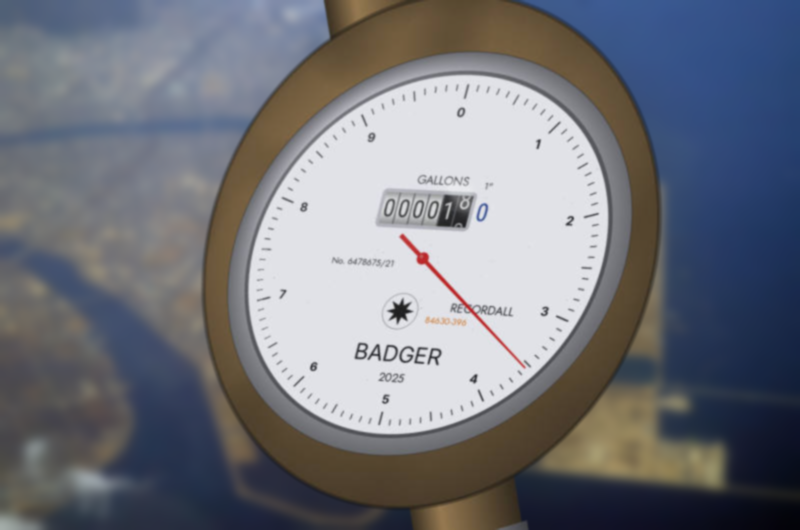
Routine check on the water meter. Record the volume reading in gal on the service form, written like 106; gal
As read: 183.5; gal
